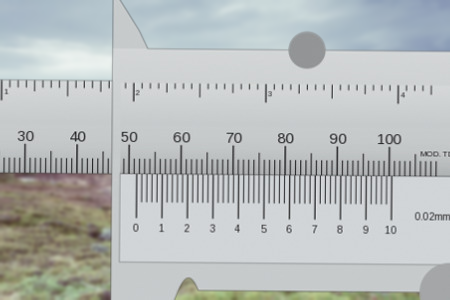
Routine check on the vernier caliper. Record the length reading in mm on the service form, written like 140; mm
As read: 51.5; mm
